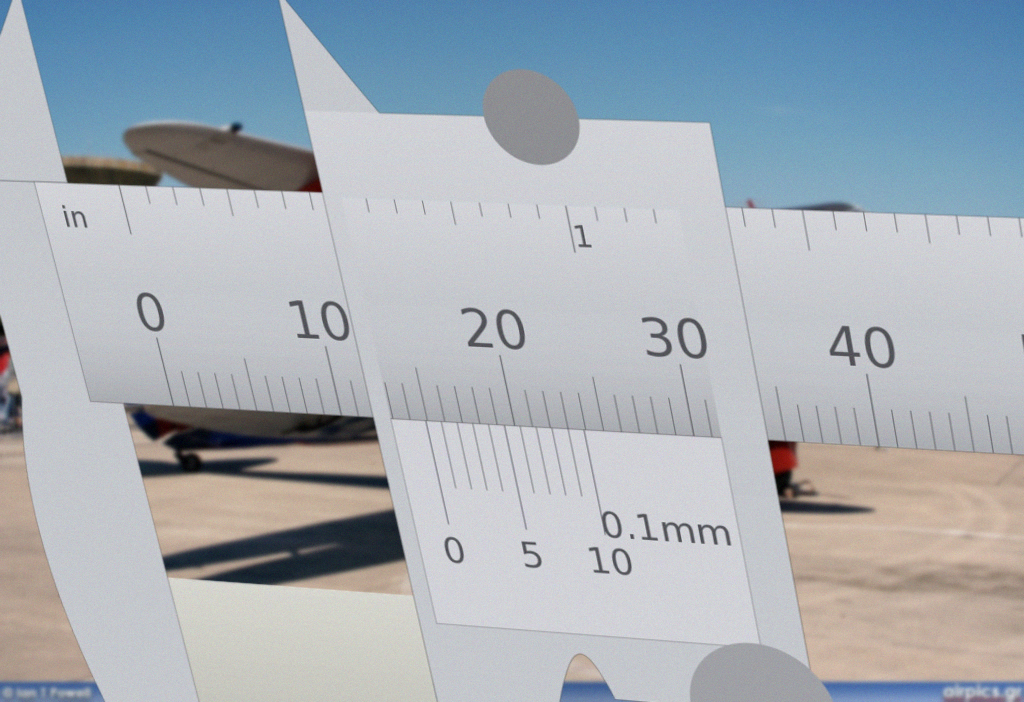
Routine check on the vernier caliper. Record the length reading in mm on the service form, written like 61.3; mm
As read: 14.9; mm
